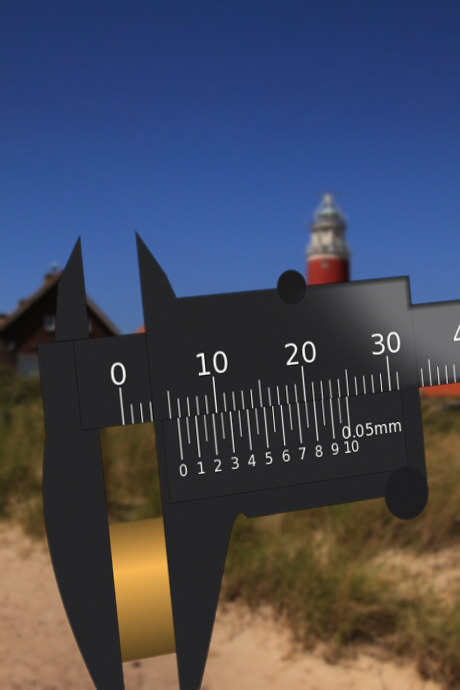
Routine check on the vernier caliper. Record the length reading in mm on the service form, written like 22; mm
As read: 5.8; mm
